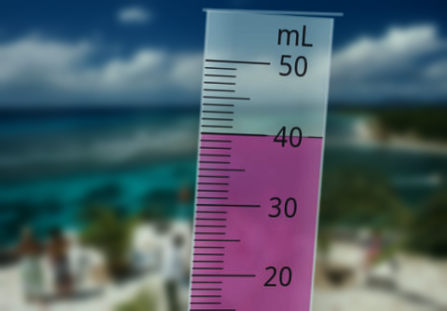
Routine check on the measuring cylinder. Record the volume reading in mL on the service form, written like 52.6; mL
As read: 40; mL
